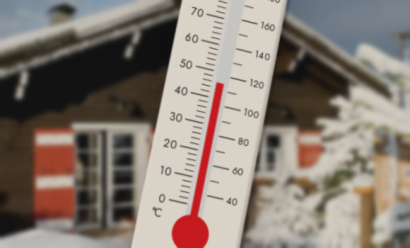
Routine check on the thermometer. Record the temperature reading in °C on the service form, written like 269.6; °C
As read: 46; °C
